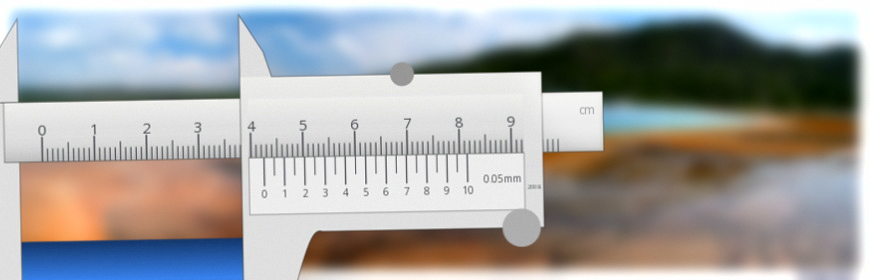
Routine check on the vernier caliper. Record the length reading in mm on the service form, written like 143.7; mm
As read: 42.5; mm
